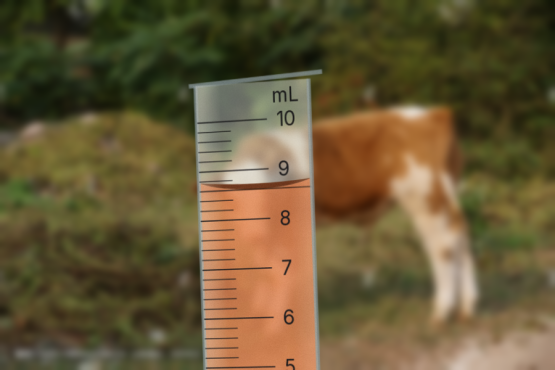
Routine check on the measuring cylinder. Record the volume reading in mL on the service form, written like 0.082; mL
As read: 8.6; mL
